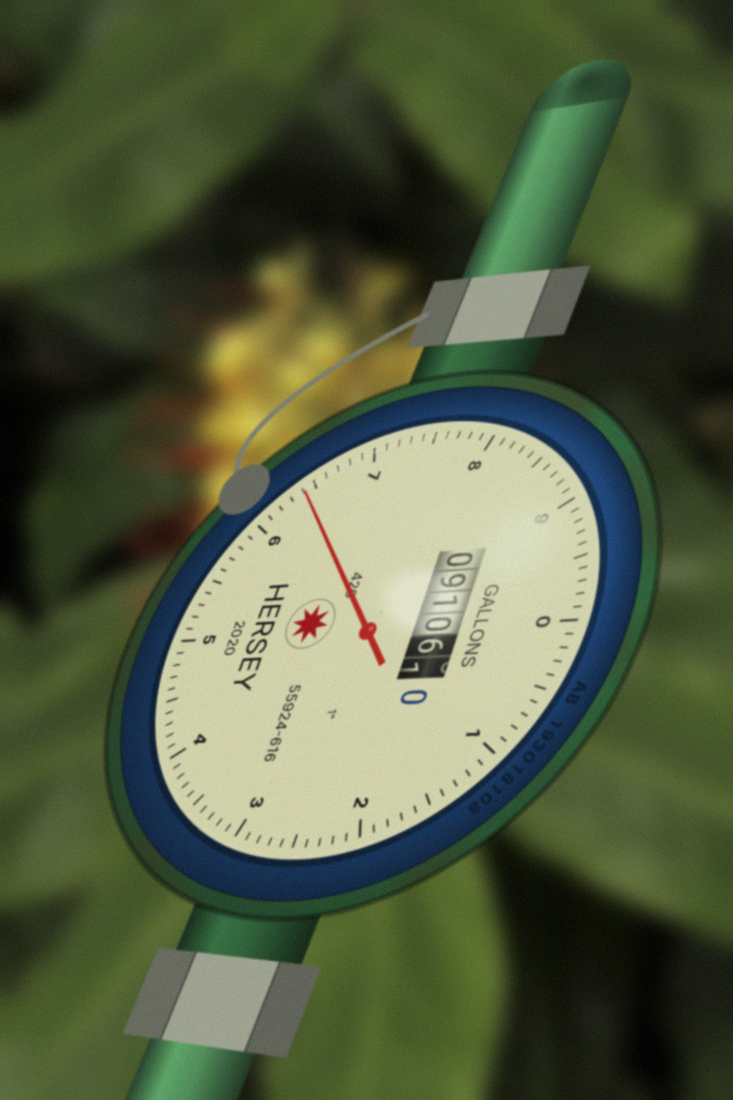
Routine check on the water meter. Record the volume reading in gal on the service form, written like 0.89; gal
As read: 910606.4; gal
